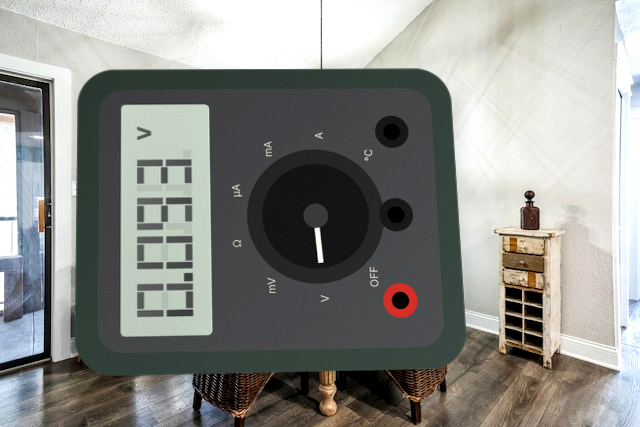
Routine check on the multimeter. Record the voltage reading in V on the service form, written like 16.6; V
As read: 0.093; V
